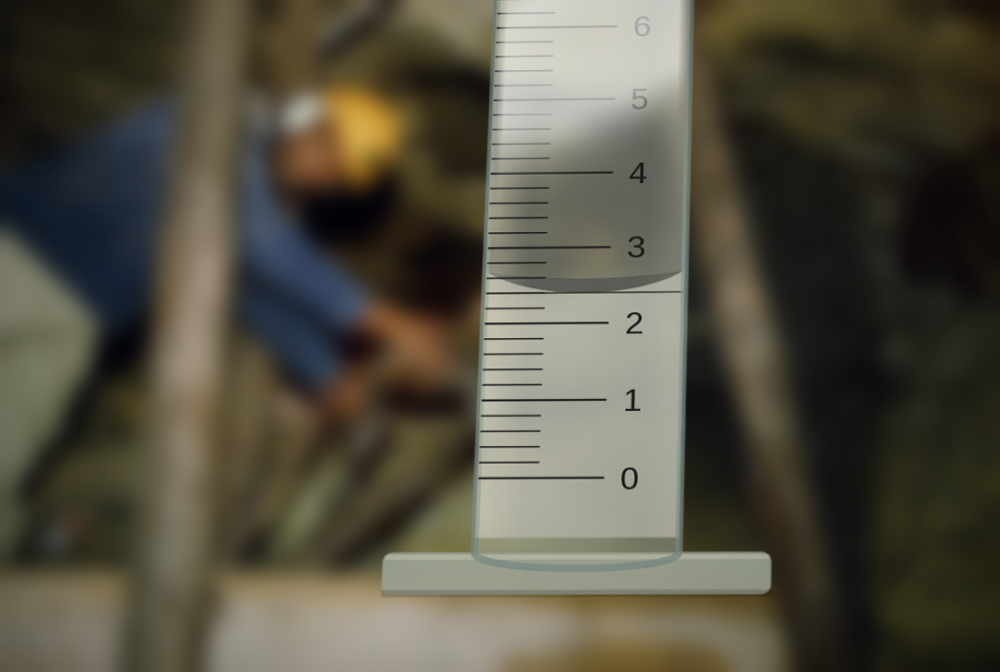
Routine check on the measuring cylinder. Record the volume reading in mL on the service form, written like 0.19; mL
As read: 2.4; mL
